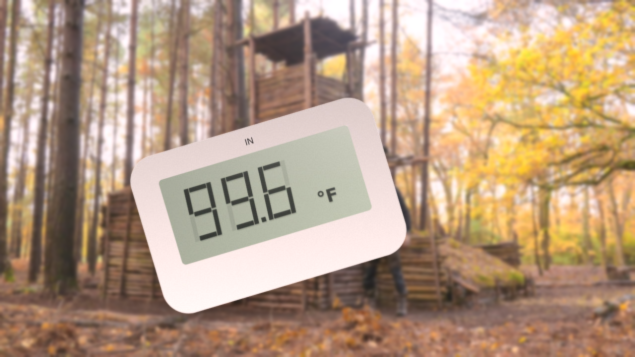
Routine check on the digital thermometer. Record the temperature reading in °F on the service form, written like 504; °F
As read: 99.6; °F
